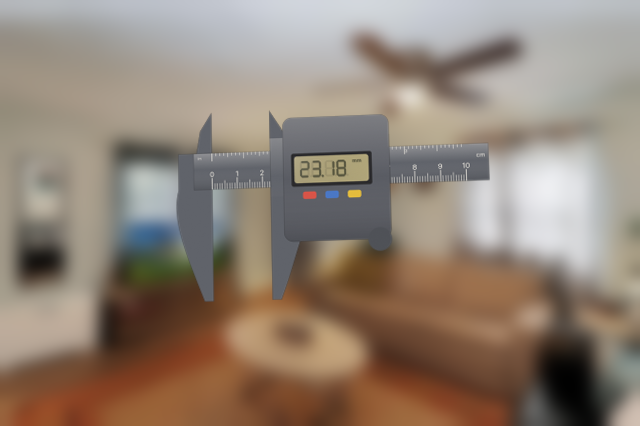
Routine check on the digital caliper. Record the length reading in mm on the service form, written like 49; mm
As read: 23.18; mm
